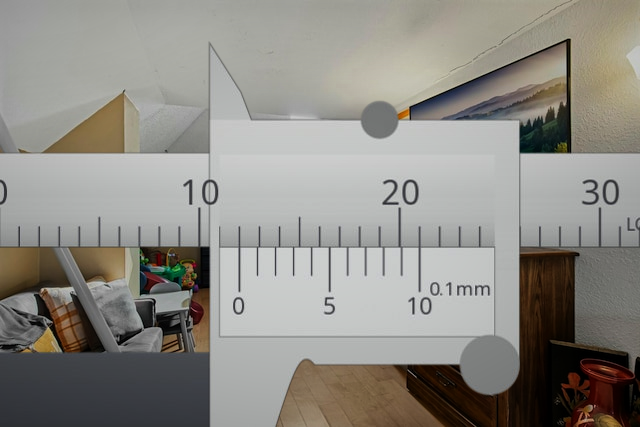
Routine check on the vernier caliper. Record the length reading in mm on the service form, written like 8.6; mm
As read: 12.0; mm
